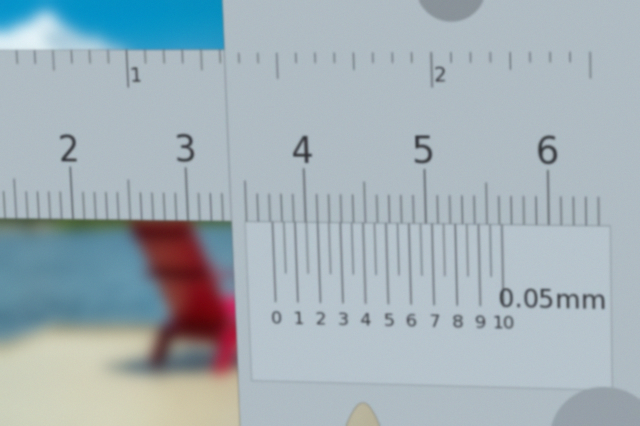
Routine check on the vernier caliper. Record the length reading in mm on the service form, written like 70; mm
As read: 37.2; mm
